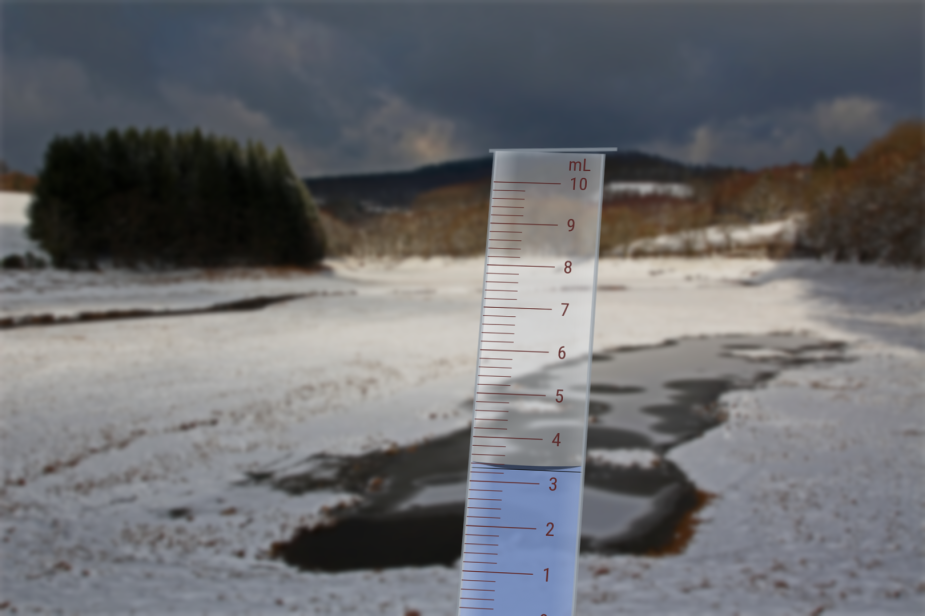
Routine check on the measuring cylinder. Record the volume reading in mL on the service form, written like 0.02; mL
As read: 3.3; mL
